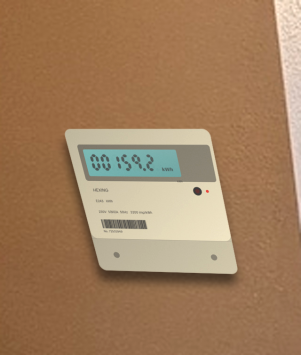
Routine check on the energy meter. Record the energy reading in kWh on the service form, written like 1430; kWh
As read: 159.2; kWh
